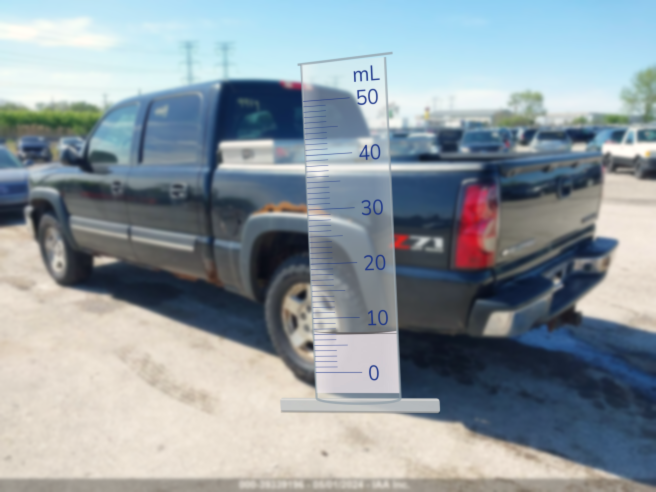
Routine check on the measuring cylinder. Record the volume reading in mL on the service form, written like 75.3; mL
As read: 7; mL
